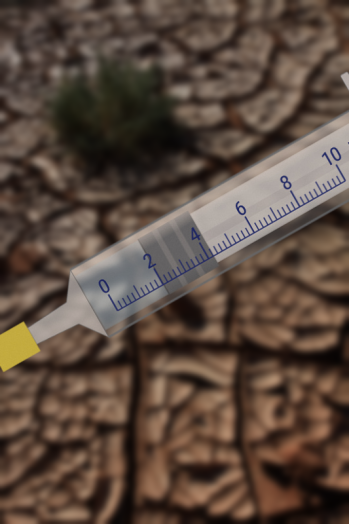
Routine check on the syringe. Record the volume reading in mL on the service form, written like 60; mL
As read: 2; mL
